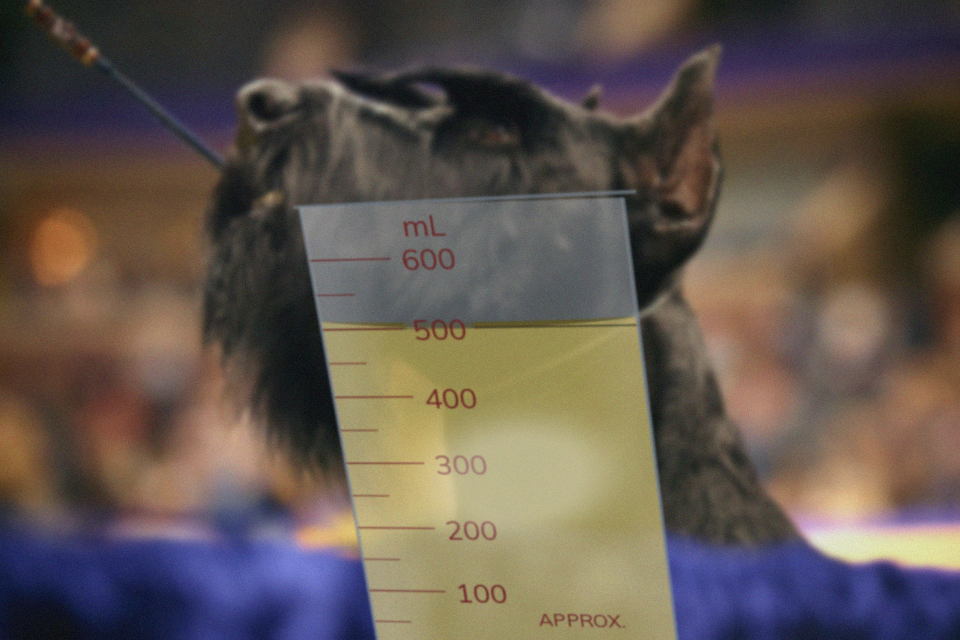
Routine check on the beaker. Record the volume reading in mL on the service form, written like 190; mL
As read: 500; mL
